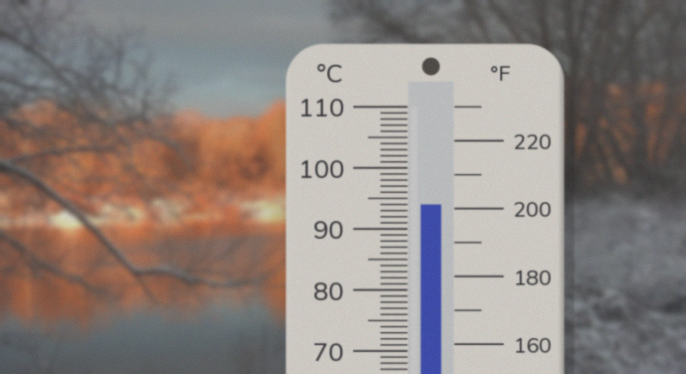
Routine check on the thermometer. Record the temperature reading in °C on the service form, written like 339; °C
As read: 94; °C
